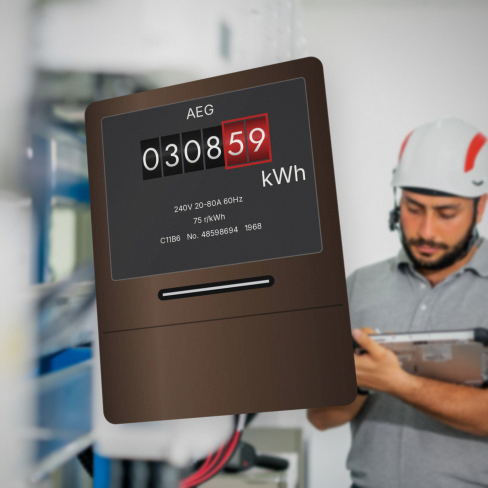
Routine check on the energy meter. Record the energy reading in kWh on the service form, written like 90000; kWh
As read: 308.59; kWh
